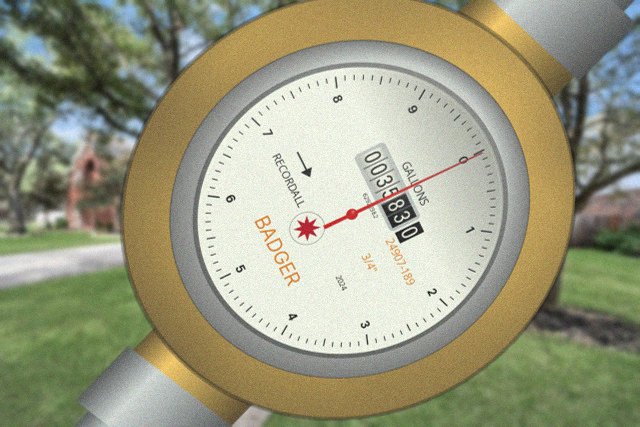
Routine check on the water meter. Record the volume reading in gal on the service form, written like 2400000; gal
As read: 35830.0; gal
